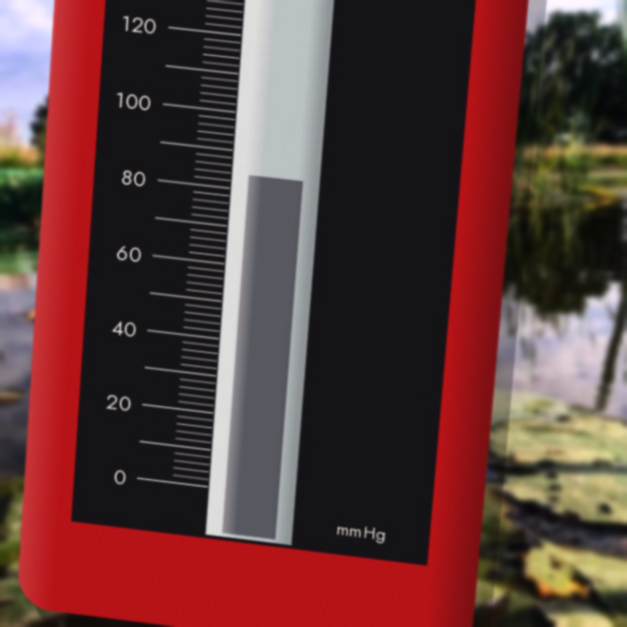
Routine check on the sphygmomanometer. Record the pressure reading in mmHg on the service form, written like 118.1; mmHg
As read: 84; mmHg
